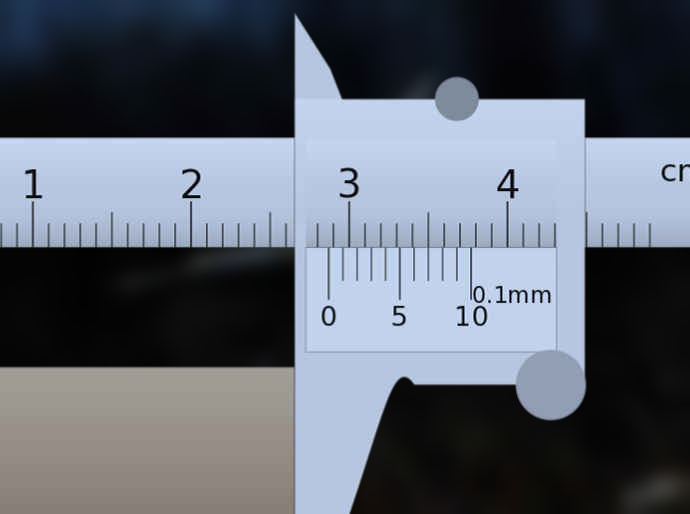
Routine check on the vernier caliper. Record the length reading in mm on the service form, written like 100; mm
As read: 28.7; mm
